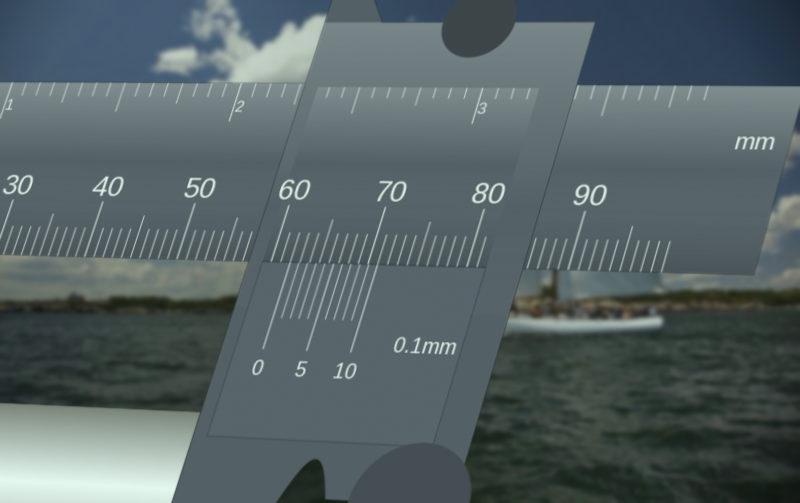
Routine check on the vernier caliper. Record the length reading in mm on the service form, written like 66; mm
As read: 62.0; mm
